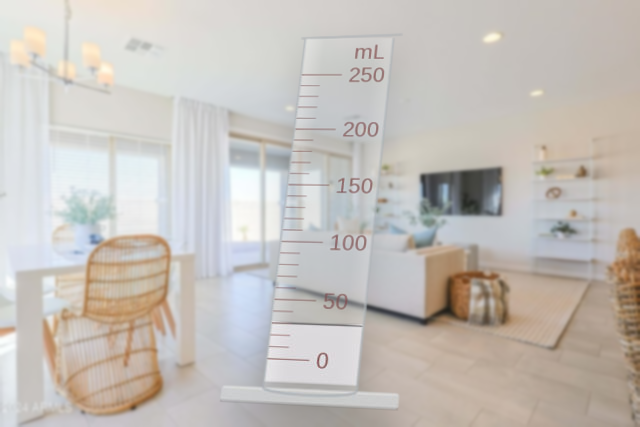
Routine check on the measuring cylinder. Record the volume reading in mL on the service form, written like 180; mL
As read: 30; mL
